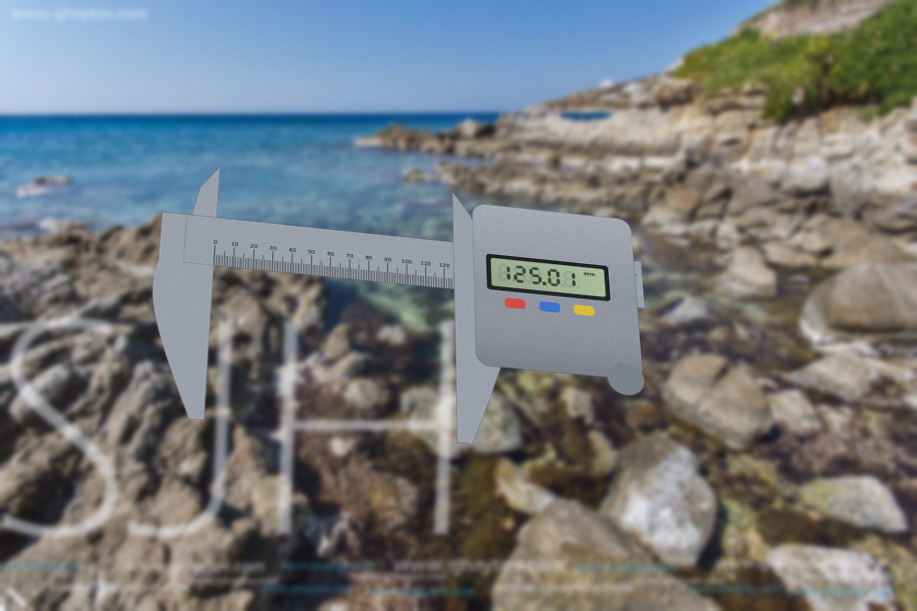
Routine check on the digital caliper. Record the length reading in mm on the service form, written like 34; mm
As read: 125.01; mm
